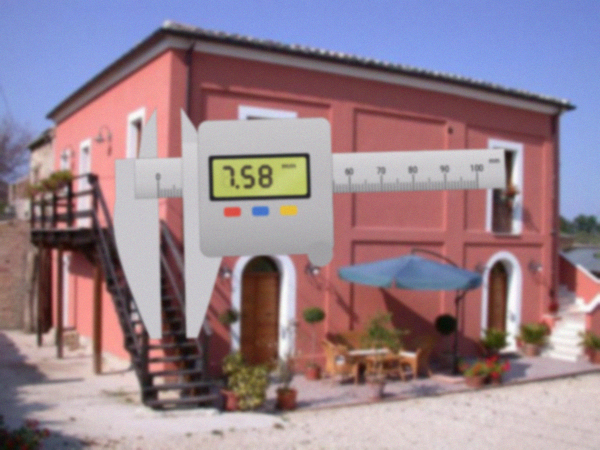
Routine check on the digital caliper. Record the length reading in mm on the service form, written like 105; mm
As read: 7.58; mm
